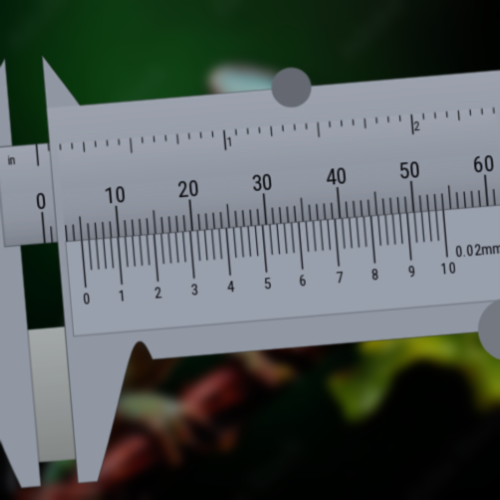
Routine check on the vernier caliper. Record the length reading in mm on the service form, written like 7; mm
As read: 5.0; mm
